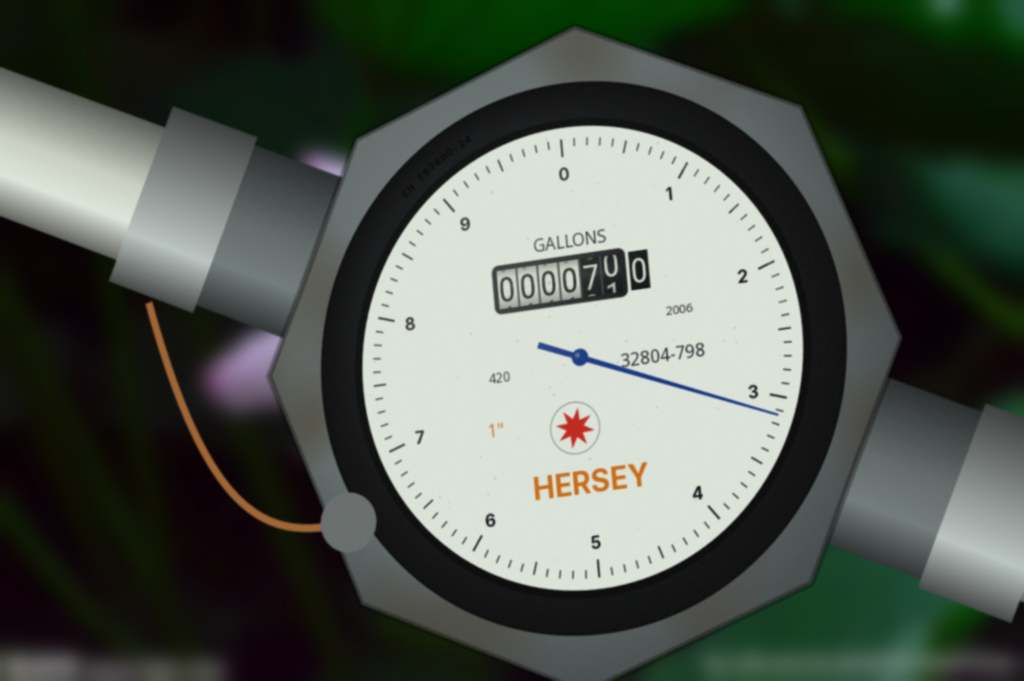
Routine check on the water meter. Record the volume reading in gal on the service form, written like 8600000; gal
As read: 703.1; gal
